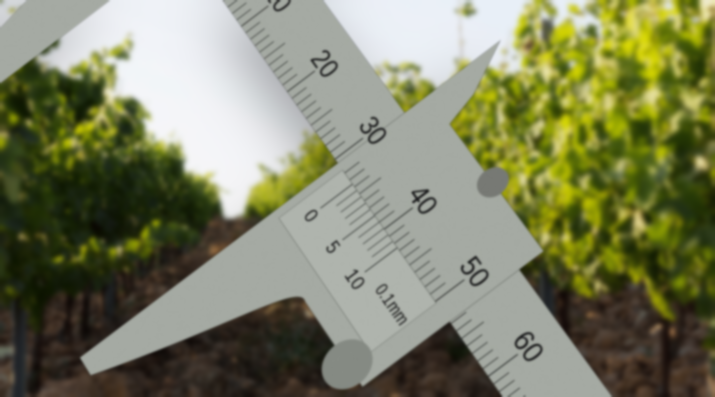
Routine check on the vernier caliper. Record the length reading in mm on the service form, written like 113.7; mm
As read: 33.6; mm
